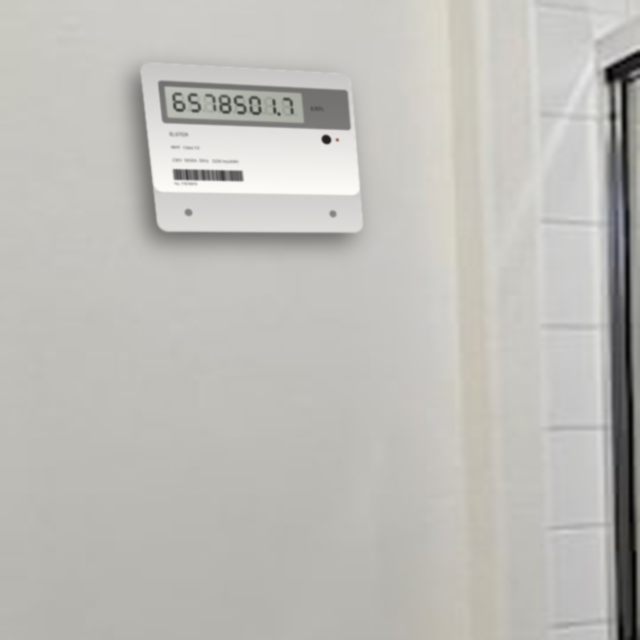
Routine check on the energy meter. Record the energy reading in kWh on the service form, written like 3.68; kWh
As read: 6578501.7; kWh
